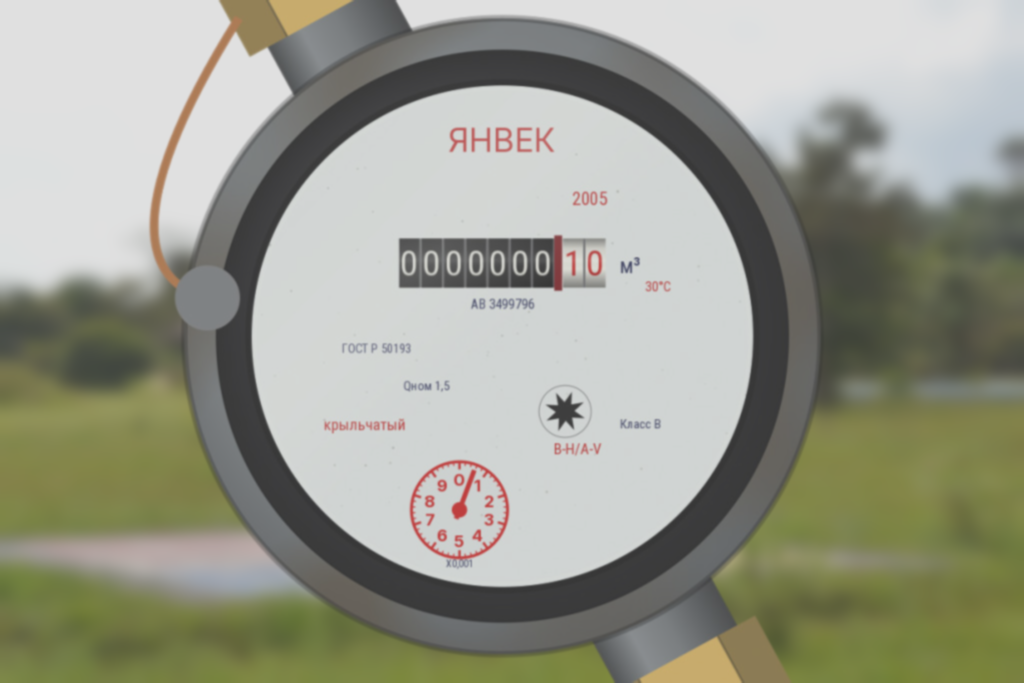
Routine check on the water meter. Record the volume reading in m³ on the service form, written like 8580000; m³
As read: 0.100; m³
